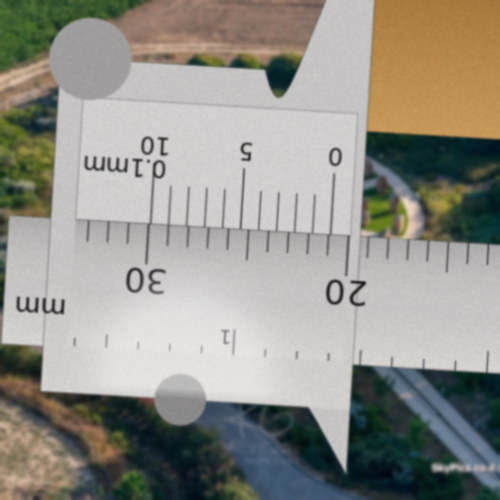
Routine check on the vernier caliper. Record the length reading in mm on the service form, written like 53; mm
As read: 20.9; mm
